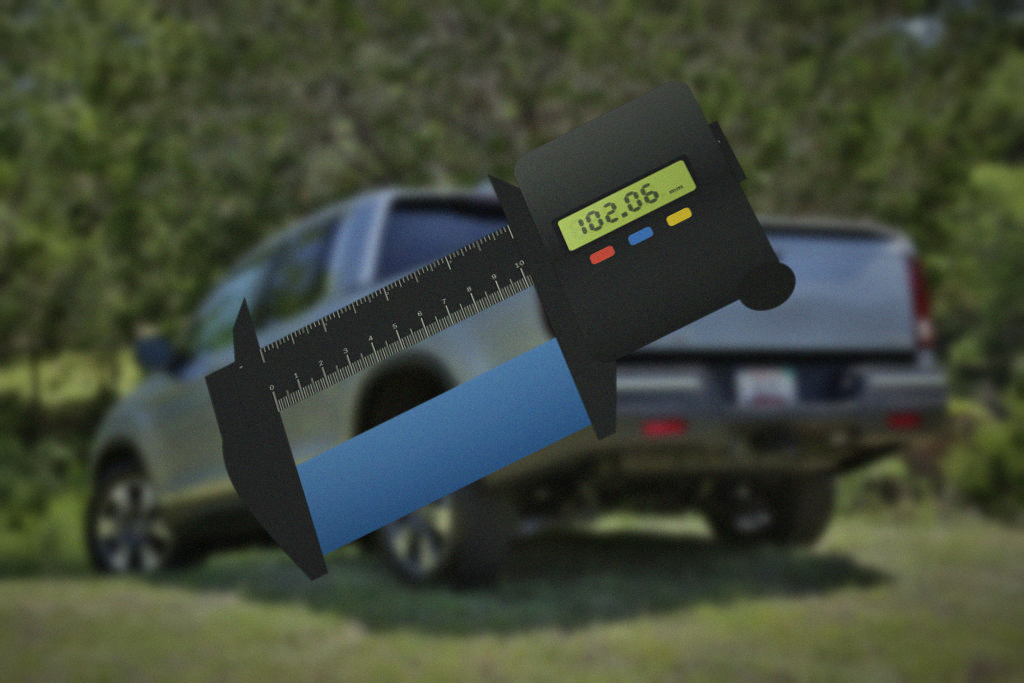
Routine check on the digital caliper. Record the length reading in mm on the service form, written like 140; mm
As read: 102.06; mm
